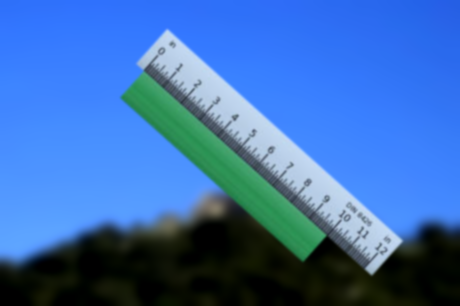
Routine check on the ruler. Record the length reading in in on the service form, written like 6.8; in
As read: 10; in
